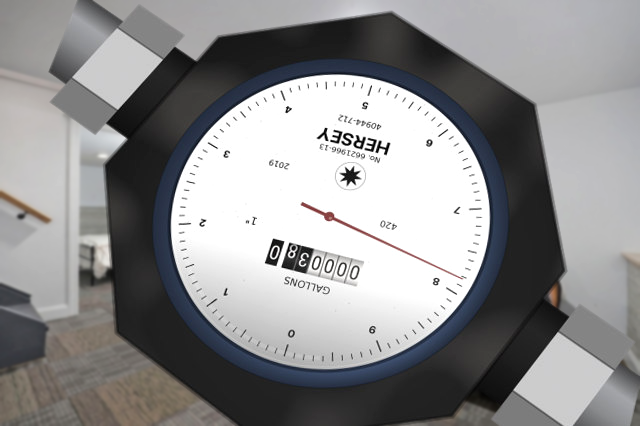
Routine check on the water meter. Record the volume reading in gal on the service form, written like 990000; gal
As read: 377.8; gal
